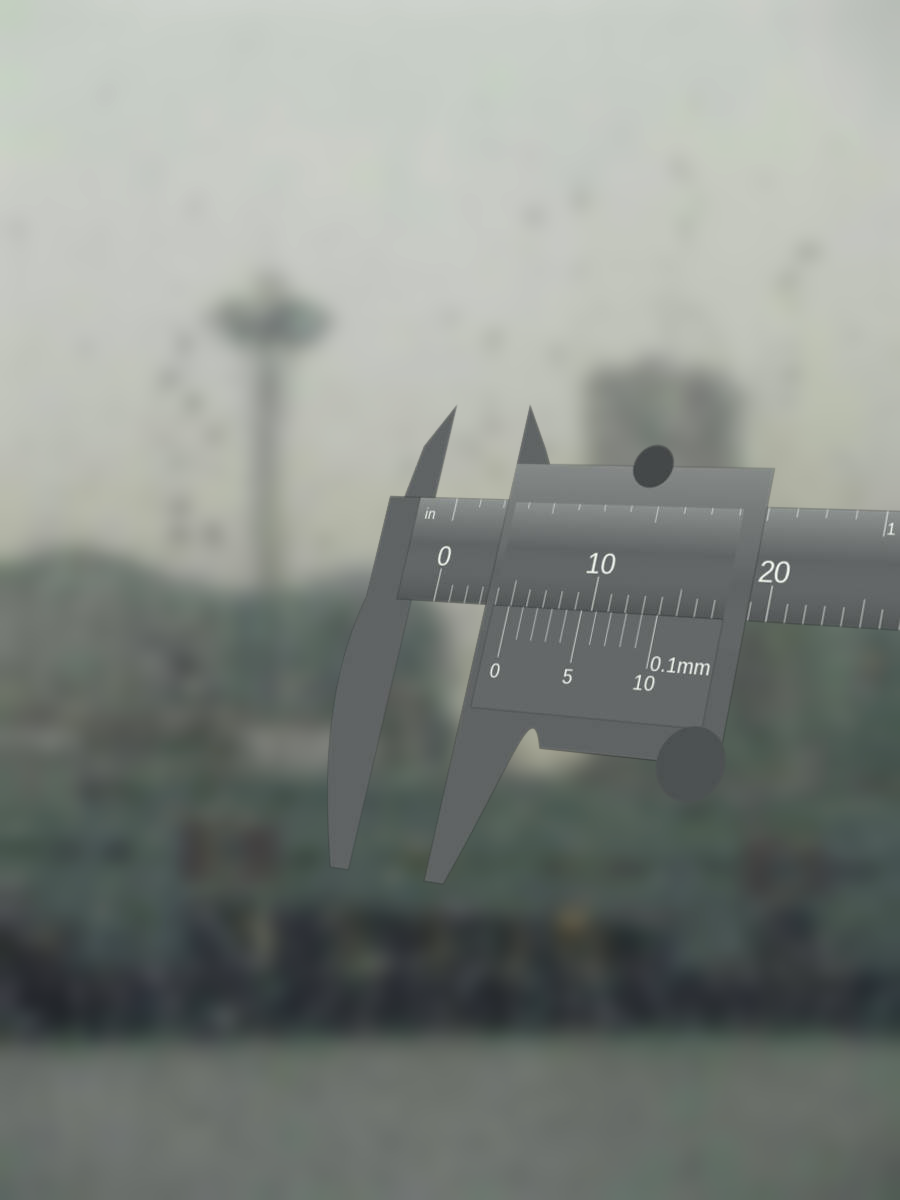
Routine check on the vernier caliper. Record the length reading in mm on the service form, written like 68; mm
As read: 4.9; mm
